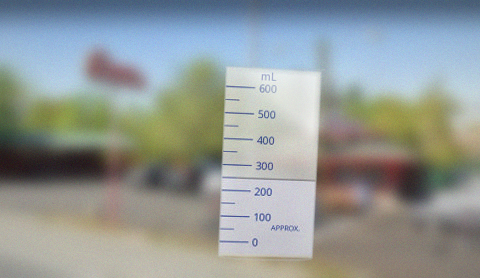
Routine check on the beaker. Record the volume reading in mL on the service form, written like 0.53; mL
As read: 250; mL
